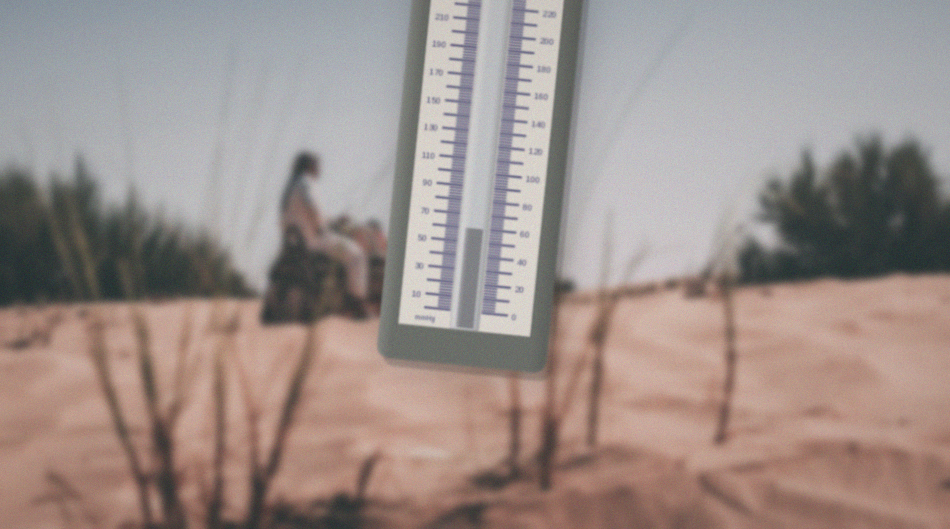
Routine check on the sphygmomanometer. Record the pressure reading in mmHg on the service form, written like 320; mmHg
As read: 60; mmHg
